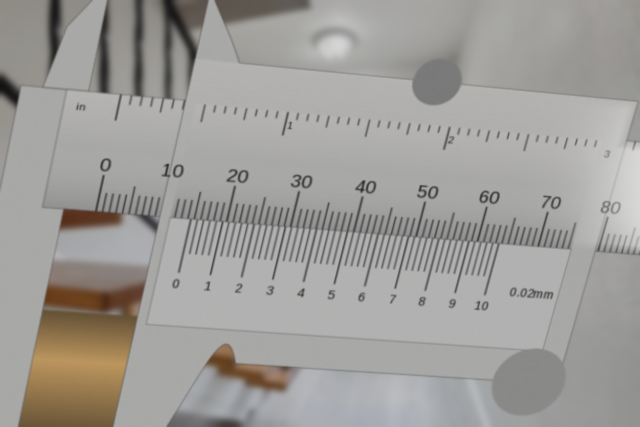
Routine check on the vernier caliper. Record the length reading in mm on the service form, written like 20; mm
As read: 14.5; mm
